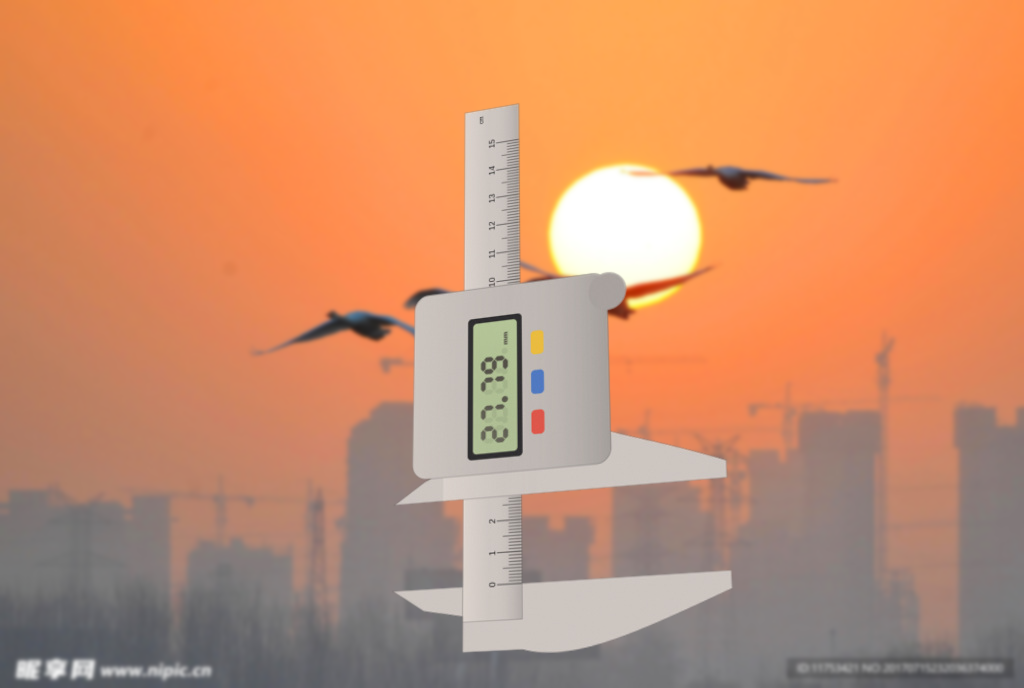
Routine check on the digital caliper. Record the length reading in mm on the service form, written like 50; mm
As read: 27.79; mm
